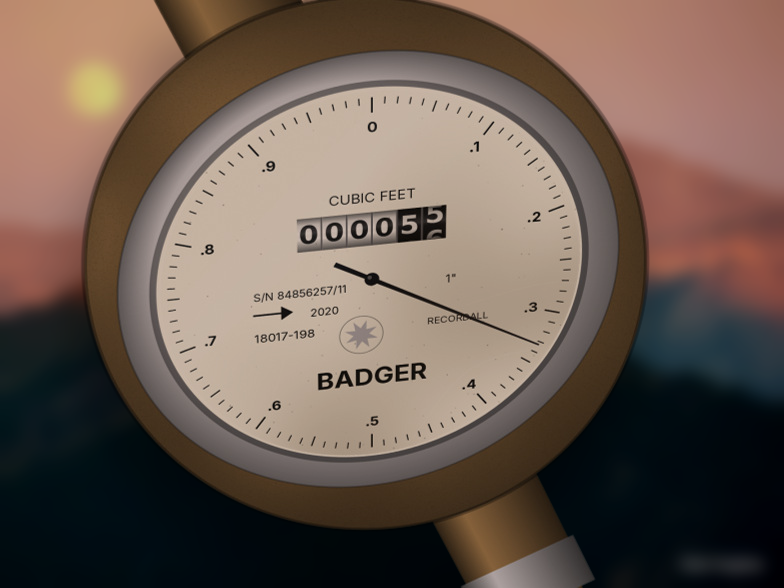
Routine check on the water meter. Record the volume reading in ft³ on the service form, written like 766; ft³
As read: 55.33; ft³
